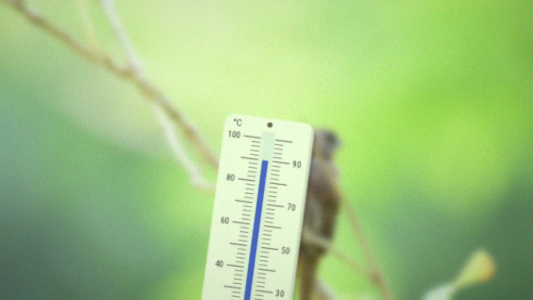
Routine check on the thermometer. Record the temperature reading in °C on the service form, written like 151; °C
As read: 90; °C
